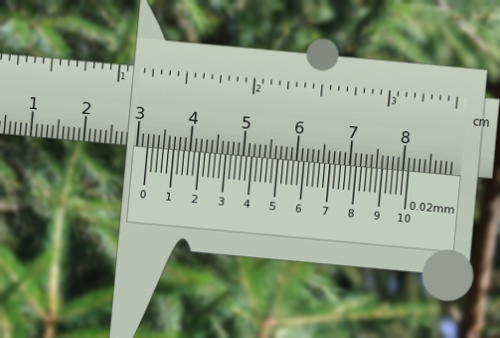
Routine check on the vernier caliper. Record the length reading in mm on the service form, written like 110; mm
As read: 32.0; mm
